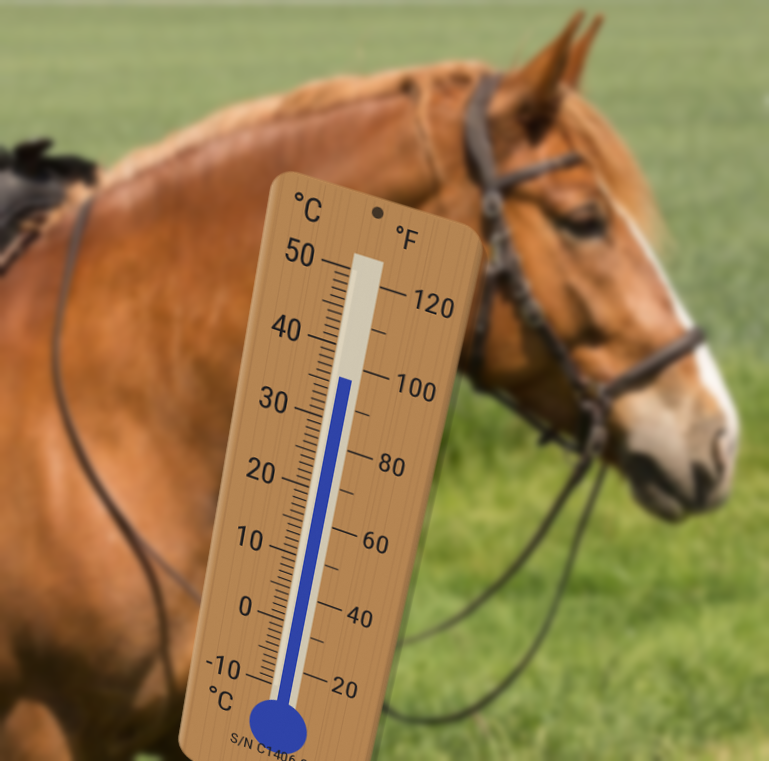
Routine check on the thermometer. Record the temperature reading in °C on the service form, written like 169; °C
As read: 36; °C
